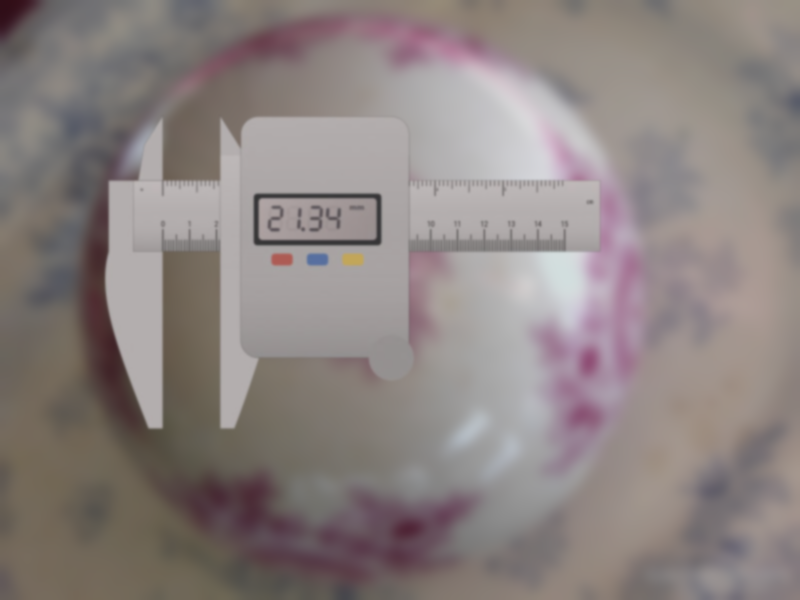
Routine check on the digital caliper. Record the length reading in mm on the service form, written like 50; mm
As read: 21.34; mm
